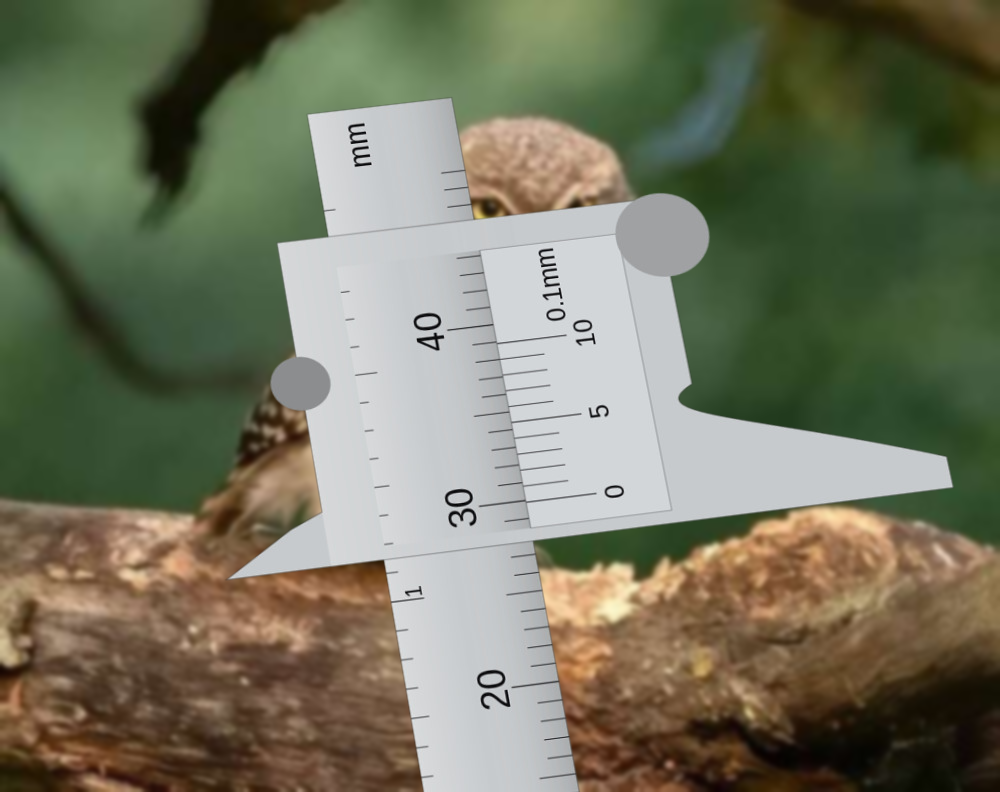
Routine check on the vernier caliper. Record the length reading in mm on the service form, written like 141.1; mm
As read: 29.9; mm
